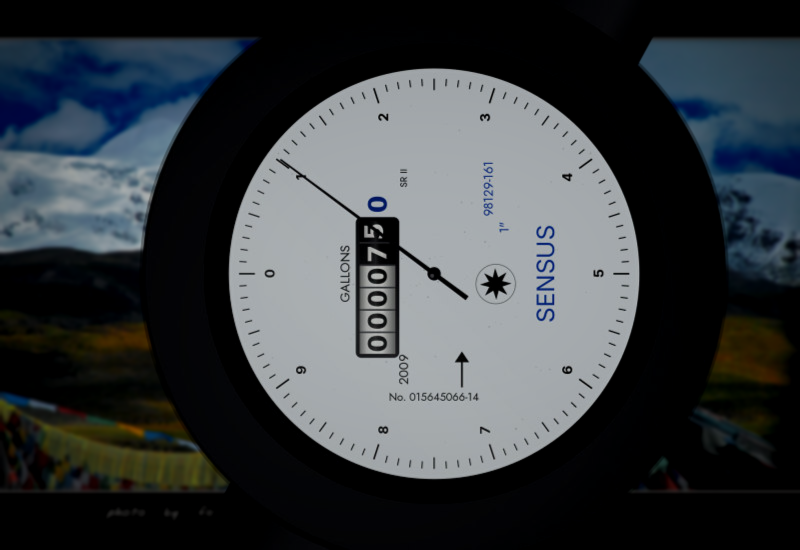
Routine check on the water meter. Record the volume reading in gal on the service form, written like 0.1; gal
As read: 751.0; gal
